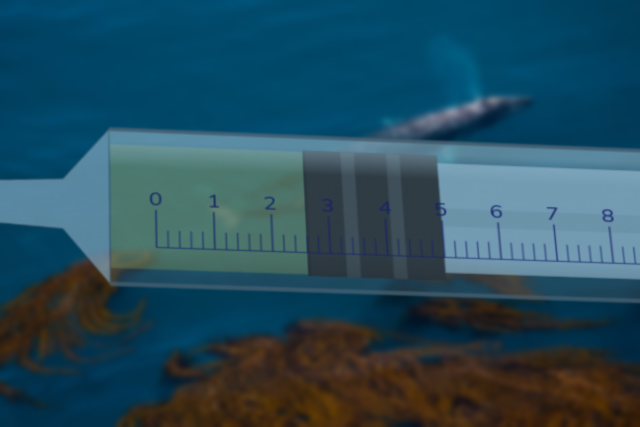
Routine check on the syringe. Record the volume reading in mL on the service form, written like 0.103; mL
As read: 2.6; mL
